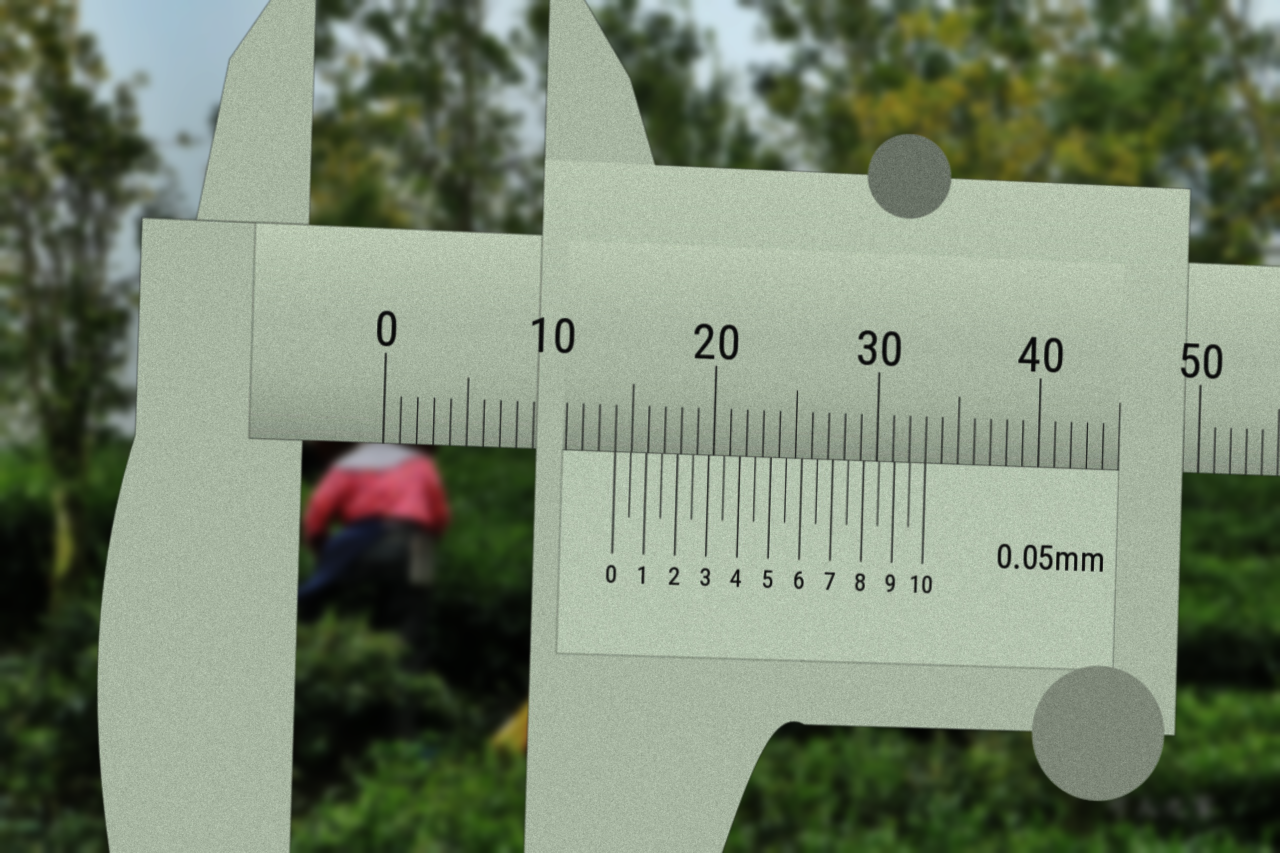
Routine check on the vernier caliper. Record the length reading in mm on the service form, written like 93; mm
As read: 14.0; mm
